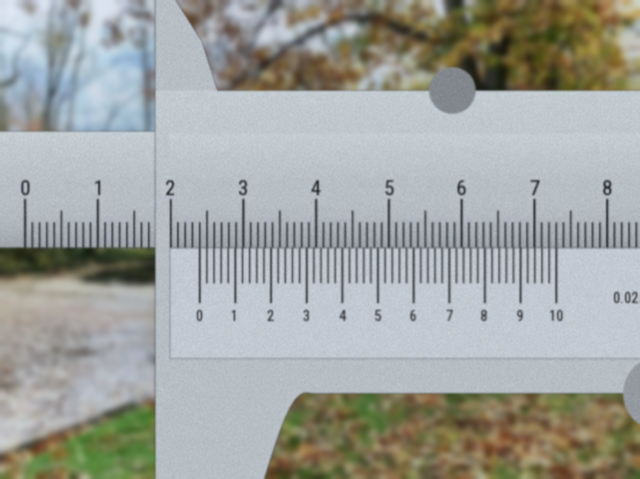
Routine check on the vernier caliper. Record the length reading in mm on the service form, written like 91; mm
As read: 24.0; mm
